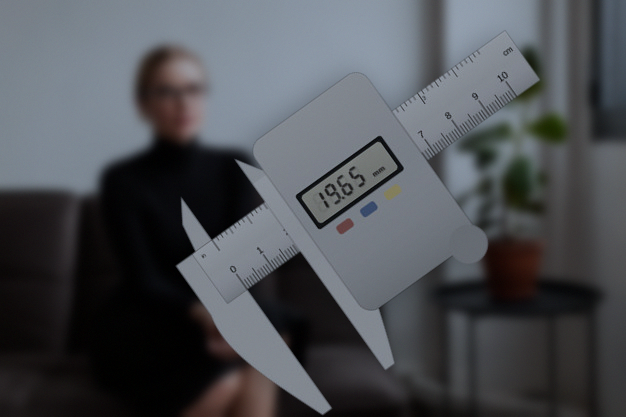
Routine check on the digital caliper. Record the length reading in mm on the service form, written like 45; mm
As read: 19.65; mm
